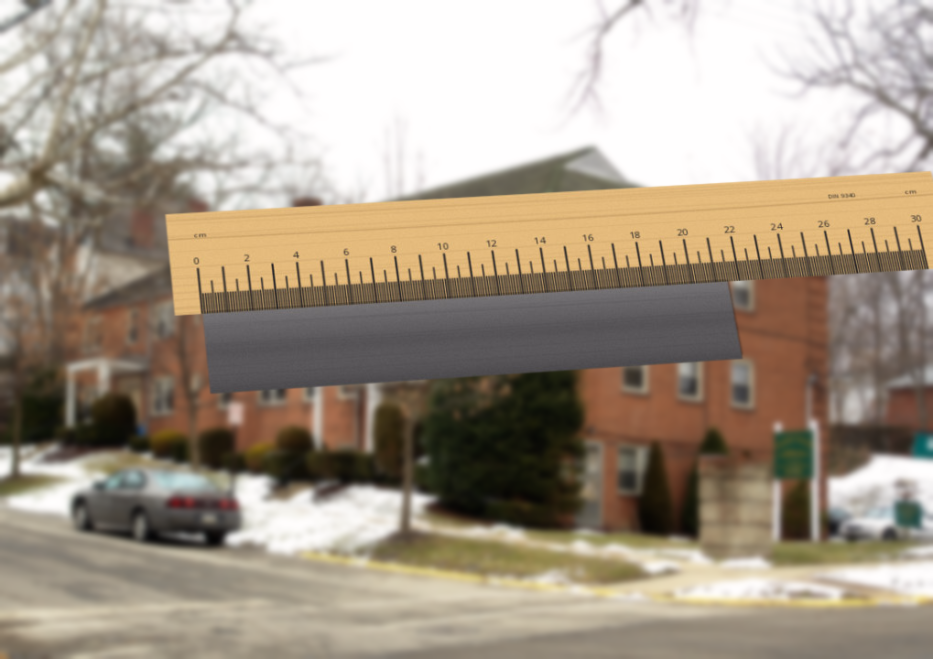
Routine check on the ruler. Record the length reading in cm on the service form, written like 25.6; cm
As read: 21.5; cm
